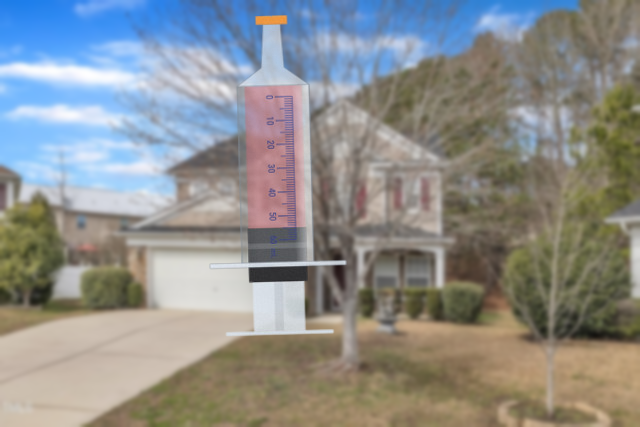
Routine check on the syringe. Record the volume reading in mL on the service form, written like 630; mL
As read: 55; mL
